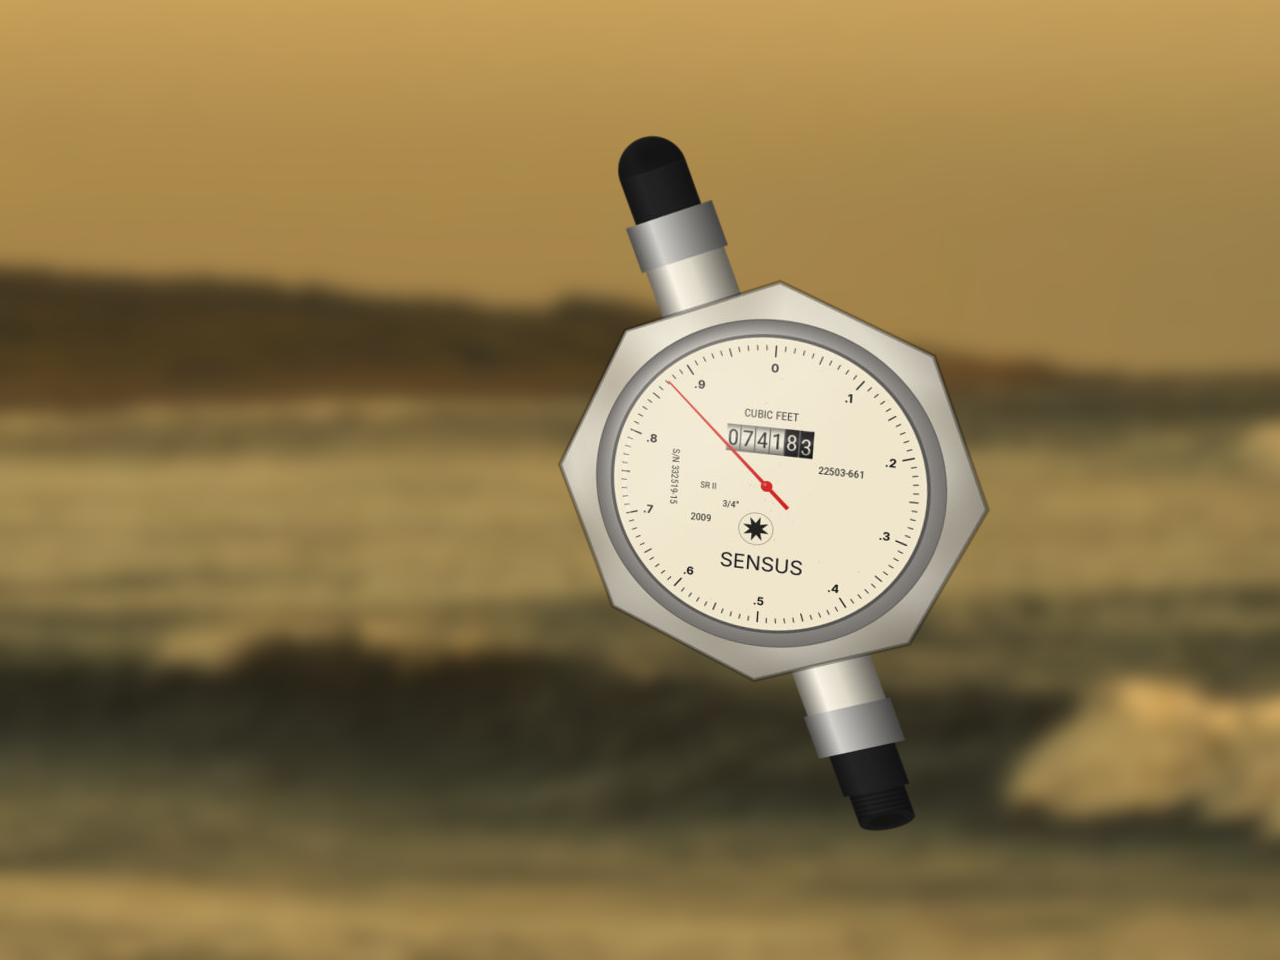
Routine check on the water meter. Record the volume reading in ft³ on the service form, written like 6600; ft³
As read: 74182.87; ft³
